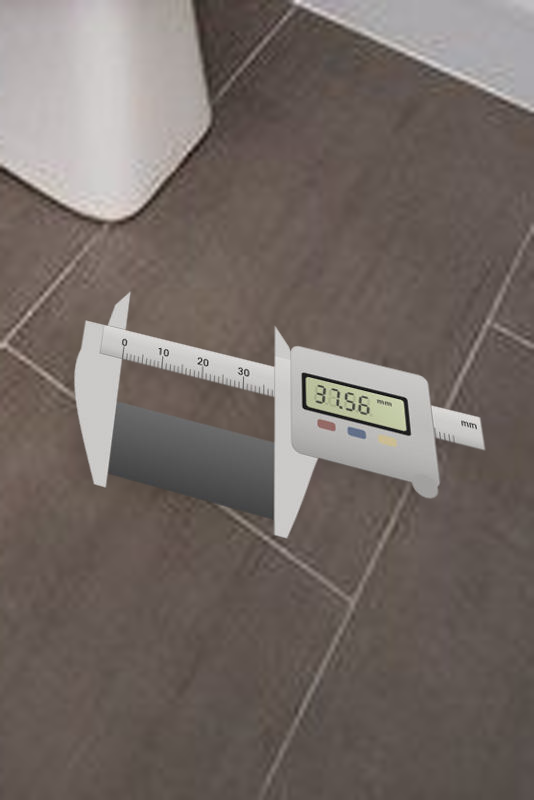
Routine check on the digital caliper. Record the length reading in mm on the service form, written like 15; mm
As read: 37.56; mm
